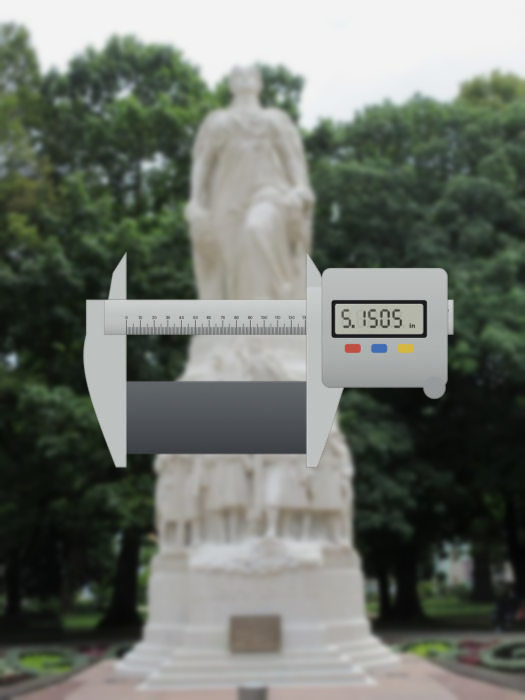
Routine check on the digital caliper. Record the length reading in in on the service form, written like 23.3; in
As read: 5.1505; in
